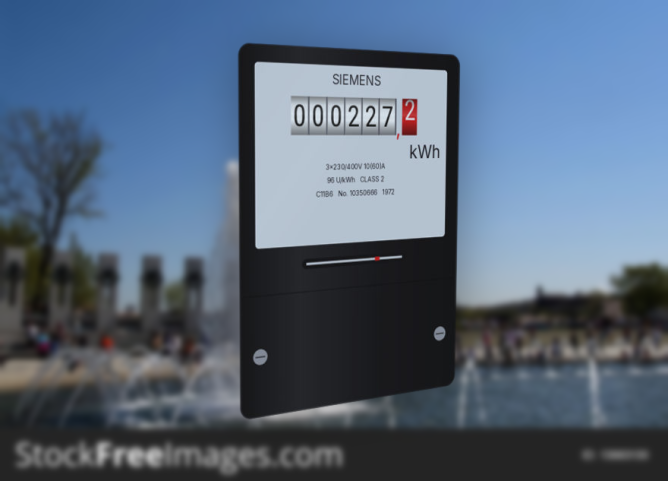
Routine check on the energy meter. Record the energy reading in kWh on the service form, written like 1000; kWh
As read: 227.2; kWh
